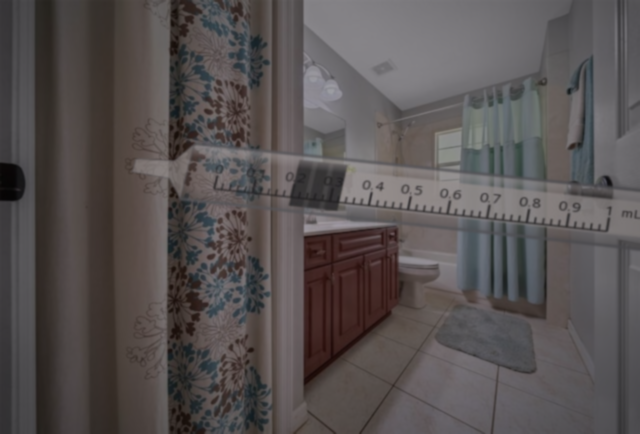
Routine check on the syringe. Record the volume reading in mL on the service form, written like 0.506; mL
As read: 0.2; mL
